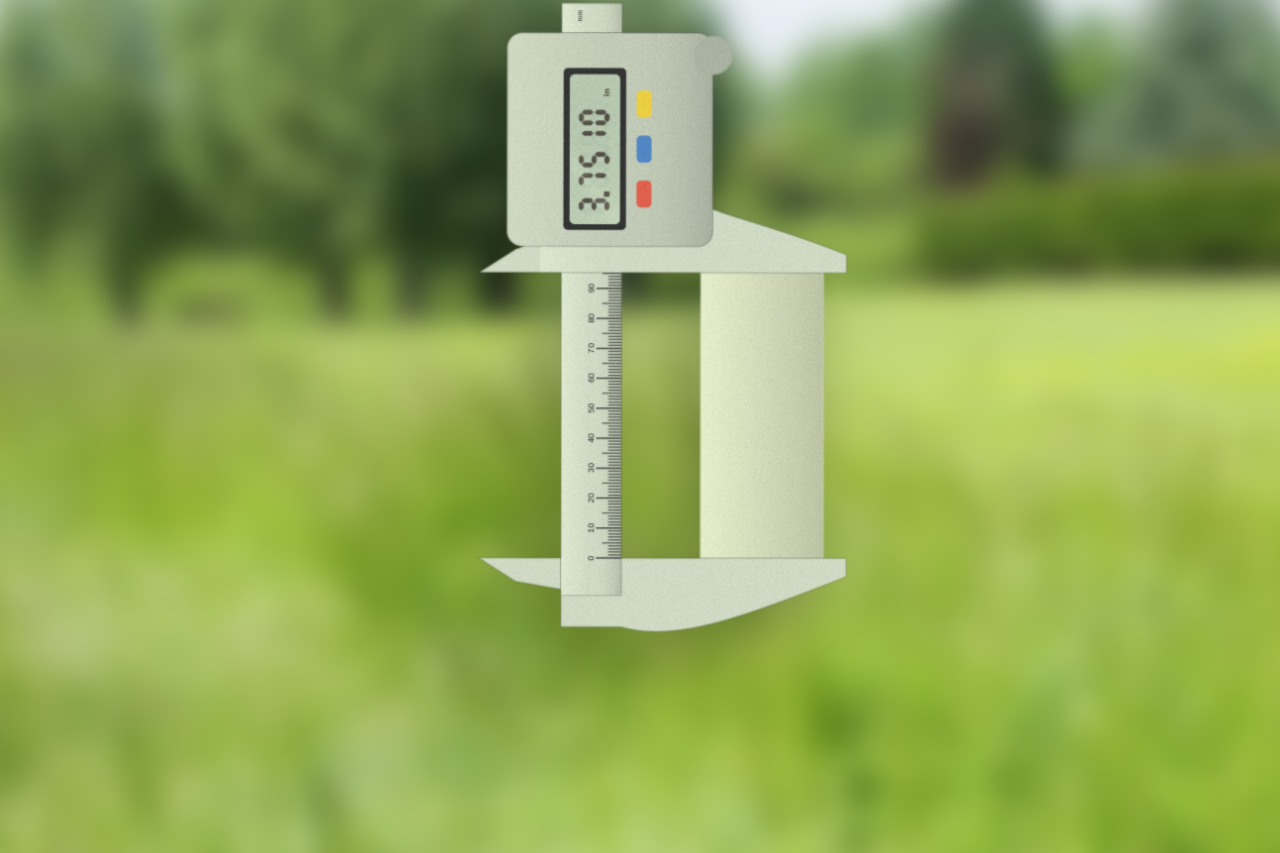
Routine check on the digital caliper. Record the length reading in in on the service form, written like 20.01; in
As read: 3.7510; in
